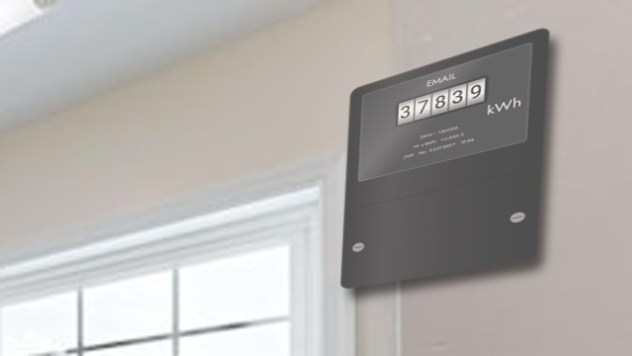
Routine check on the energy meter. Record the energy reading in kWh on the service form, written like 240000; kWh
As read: 37839; kWh
